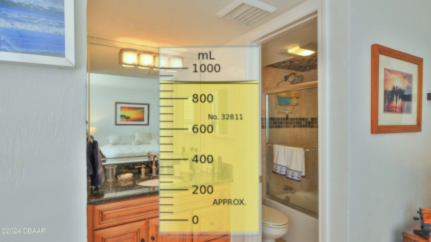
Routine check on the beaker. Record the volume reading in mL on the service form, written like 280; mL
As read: 900; mL
